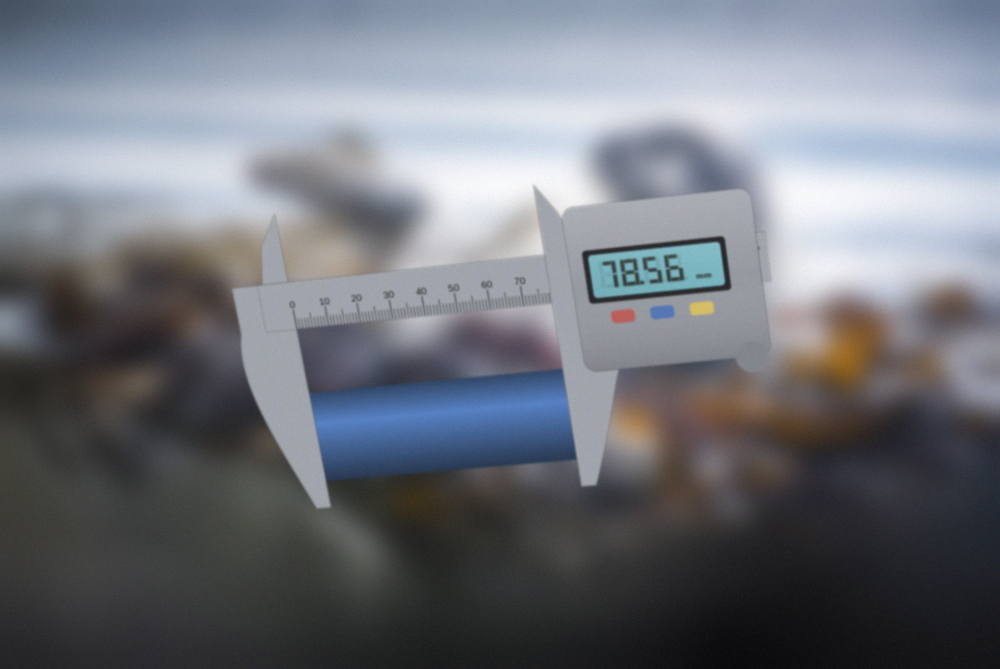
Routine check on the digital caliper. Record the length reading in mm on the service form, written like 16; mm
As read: 78.56; mm
